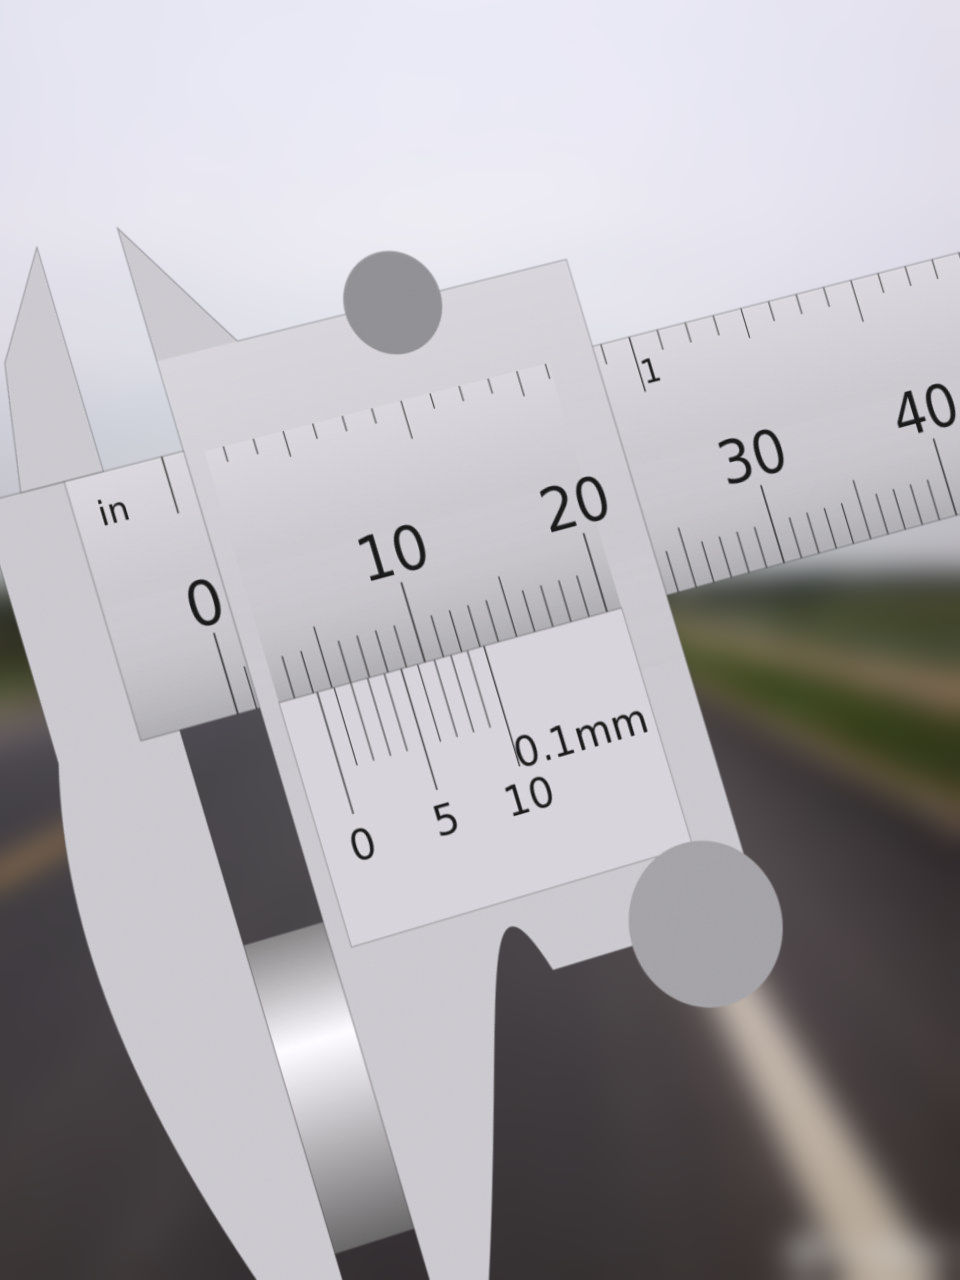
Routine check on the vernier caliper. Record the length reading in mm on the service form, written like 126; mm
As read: 4.2; mm
